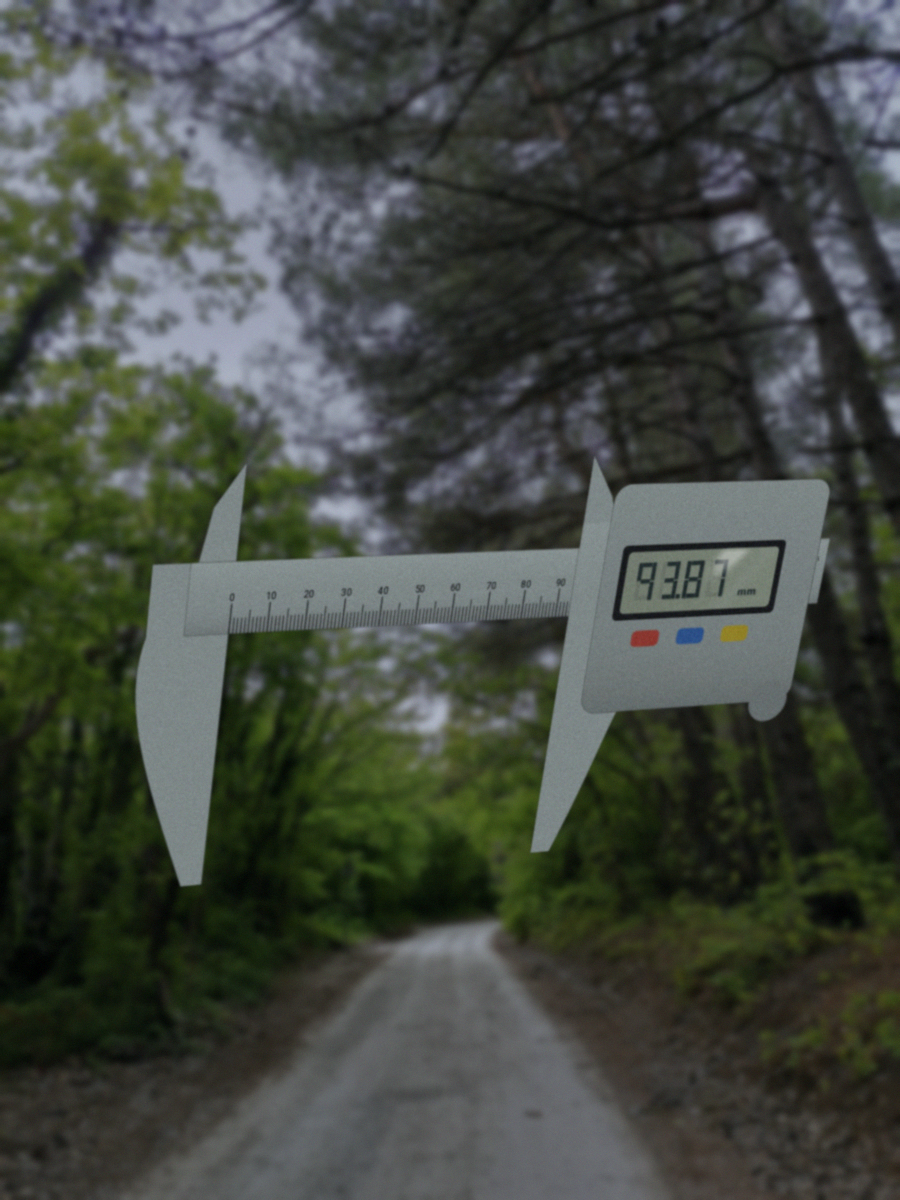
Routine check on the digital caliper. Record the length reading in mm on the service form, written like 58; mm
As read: 93.87; mm
